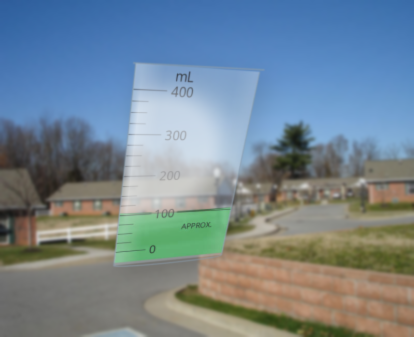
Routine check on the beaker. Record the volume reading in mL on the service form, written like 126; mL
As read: 100; mL
